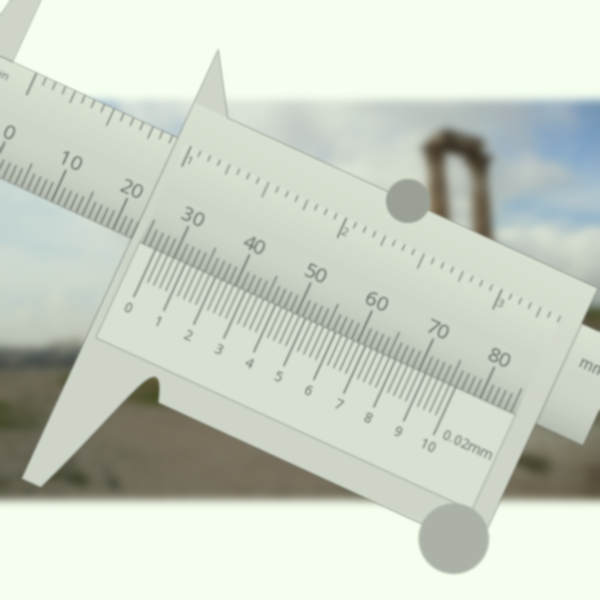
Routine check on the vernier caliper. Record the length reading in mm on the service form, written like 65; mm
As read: 27.0; mm
